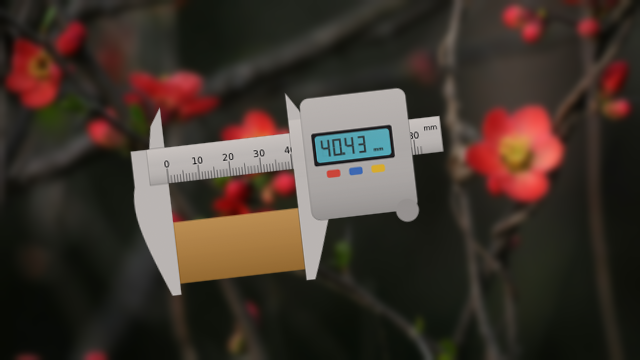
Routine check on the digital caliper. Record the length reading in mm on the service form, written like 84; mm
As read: 40.43; mm
